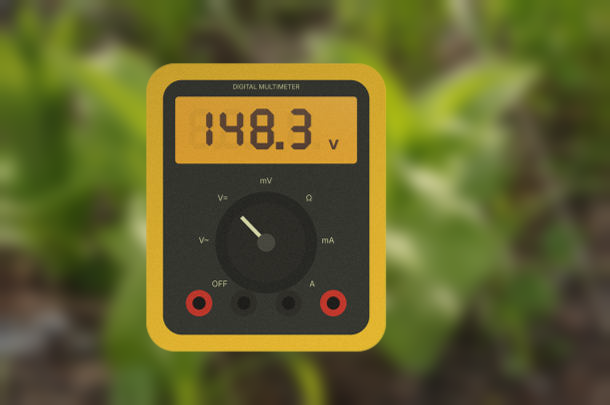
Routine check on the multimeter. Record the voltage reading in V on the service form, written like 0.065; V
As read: 148.3; V
